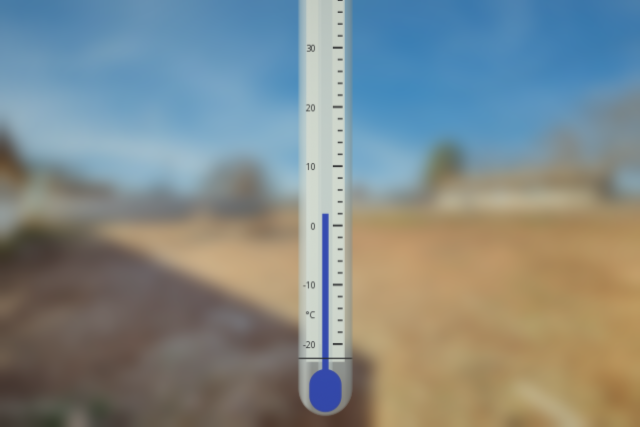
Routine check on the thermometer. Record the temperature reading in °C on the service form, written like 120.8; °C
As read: 2; °C
